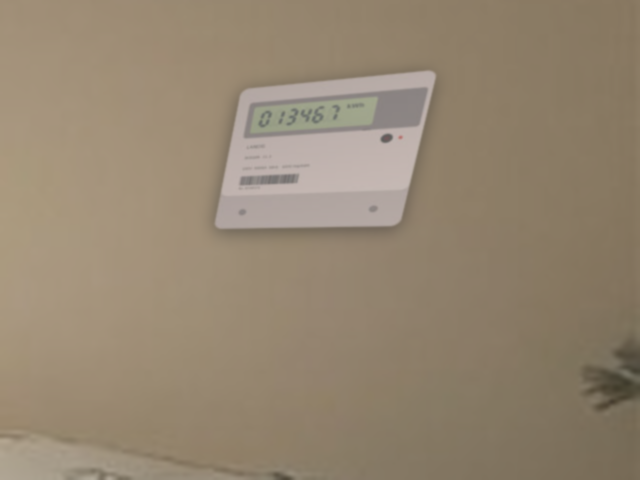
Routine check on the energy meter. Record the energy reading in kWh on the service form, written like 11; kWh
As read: 13467; kWh
